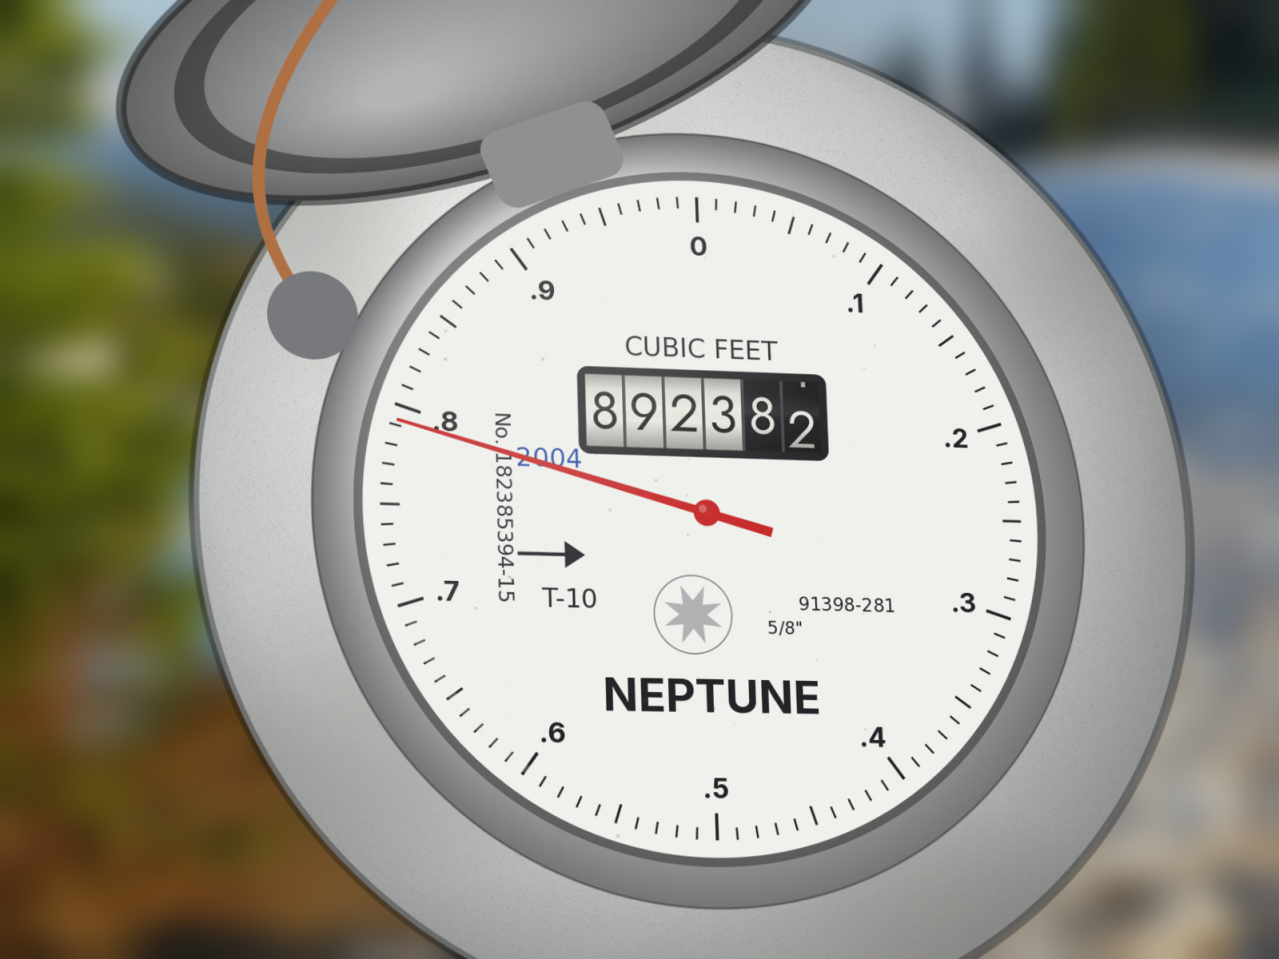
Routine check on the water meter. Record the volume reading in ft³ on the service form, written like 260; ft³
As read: 892381.79; ft³
